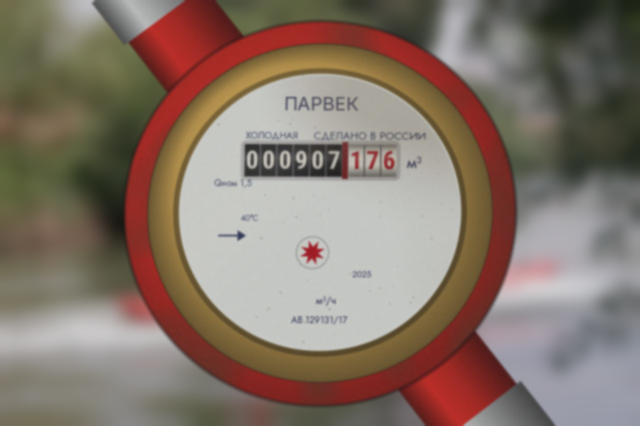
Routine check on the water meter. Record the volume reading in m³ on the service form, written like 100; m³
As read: 907.176; m³
